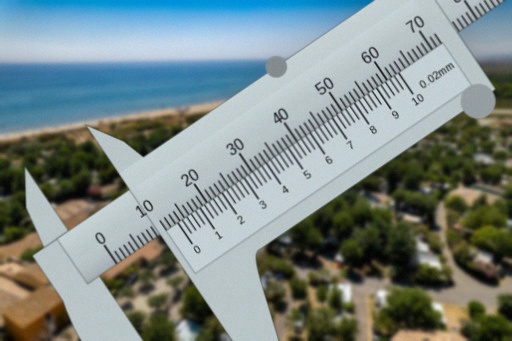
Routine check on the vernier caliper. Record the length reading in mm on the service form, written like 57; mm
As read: 13.5; mm
